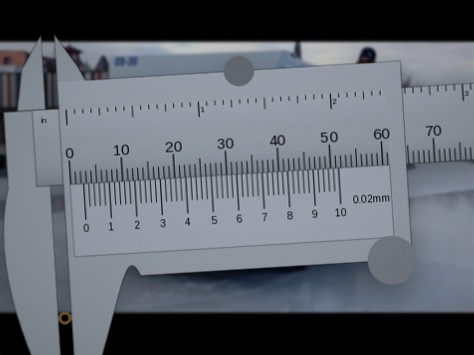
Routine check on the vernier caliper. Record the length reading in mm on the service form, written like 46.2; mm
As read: 2.5; mm
